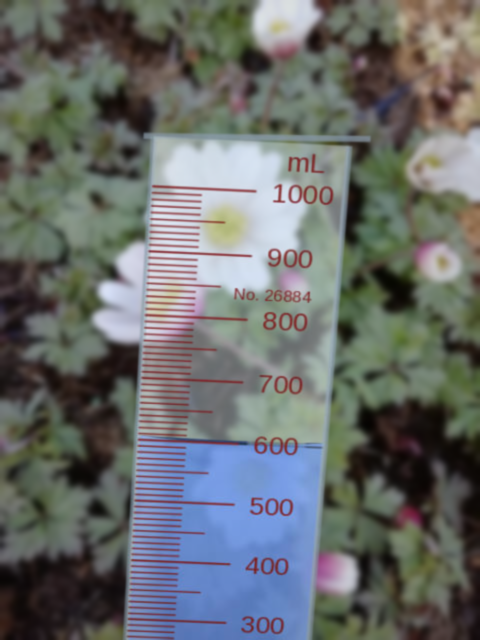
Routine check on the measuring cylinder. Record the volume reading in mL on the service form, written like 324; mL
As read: 600; mL
